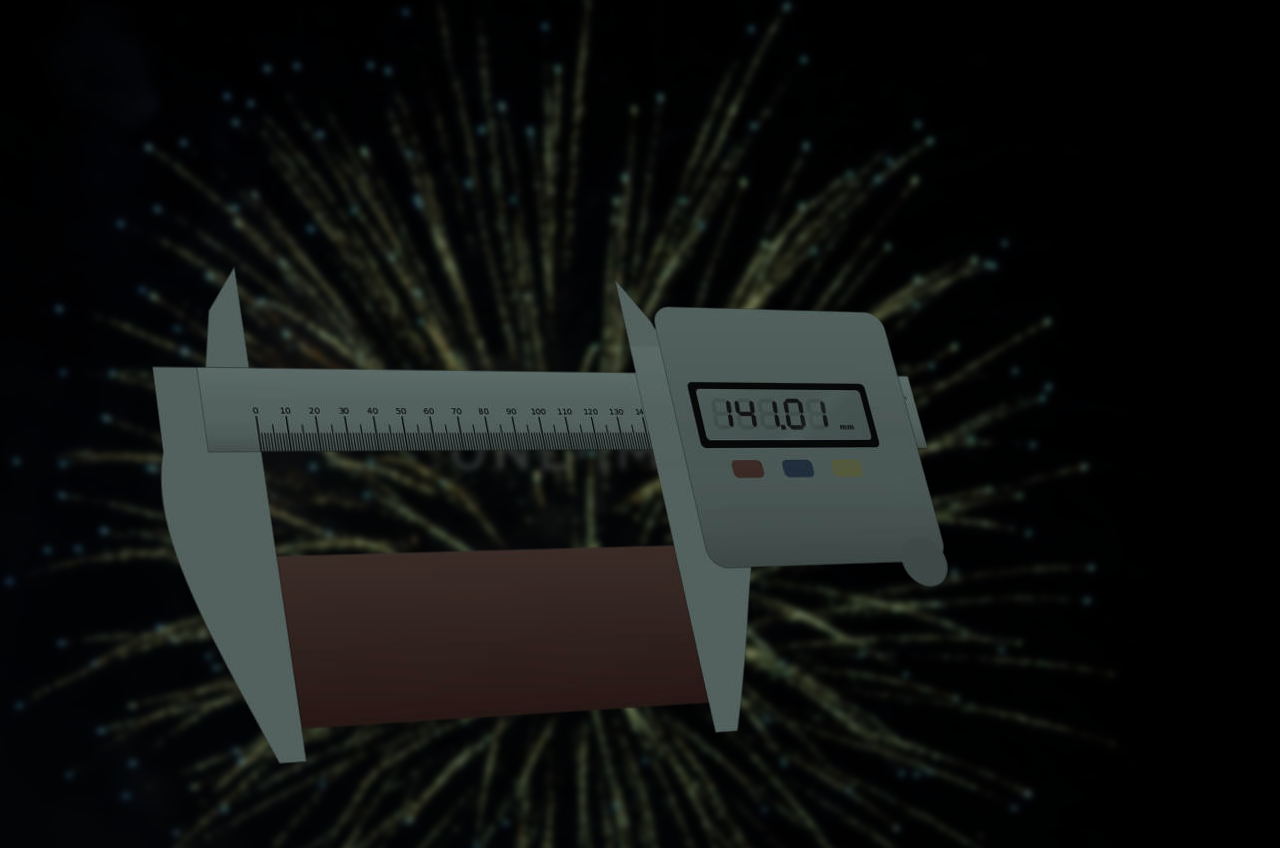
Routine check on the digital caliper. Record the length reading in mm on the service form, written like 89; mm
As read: 141.01; mm
